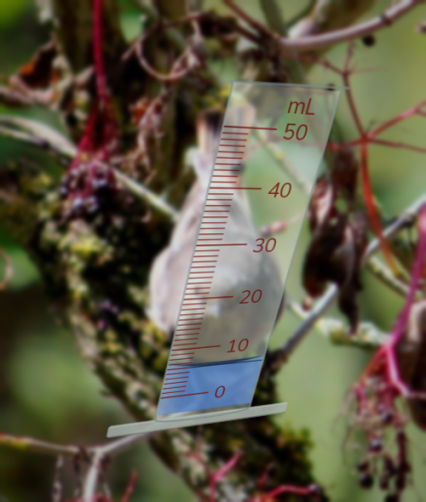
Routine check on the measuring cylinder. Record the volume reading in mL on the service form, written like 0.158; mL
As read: 6; mL
